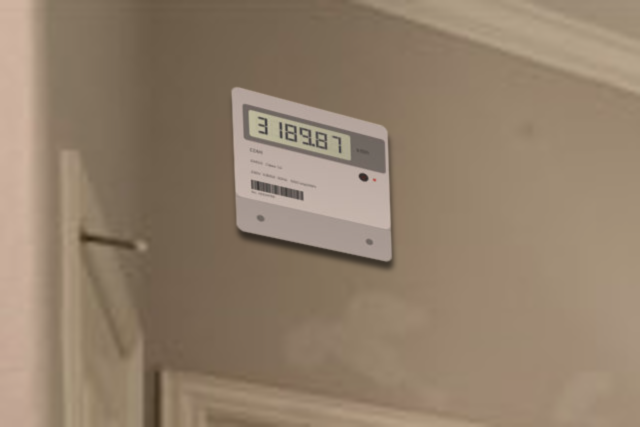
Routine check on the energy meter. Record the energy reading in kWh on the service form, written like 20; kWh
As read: 3189.87; kWh
